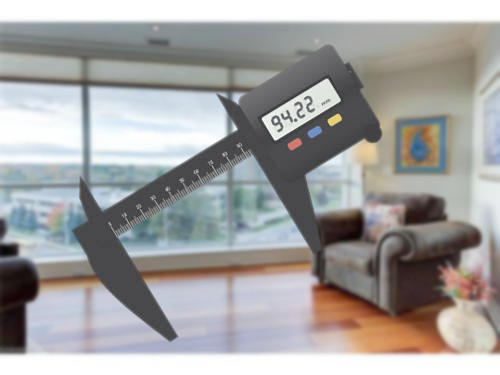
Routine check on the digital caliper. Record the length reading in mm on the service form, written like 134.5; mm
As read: 94.22; mm
